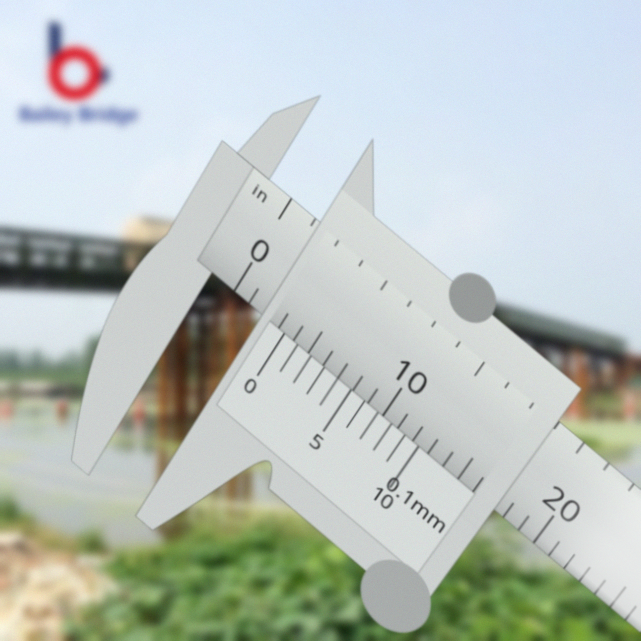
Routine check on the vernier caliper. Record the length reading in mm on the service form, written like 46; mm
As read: 3.4; mm
